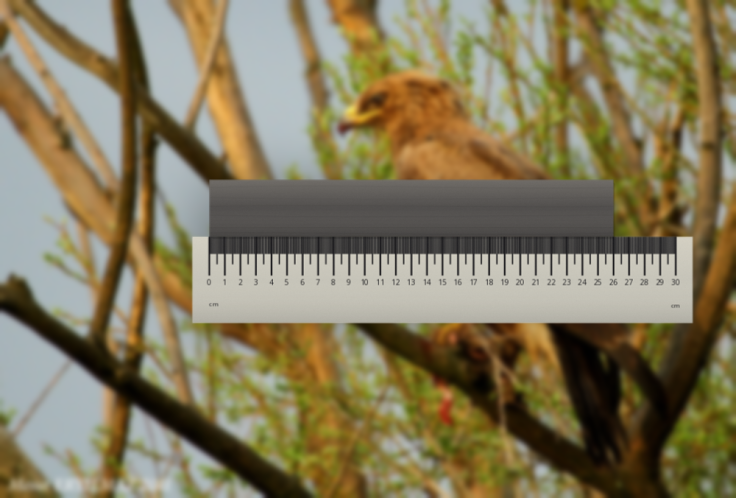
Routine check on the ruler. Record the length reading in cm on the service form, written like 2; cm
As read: 26; cm
